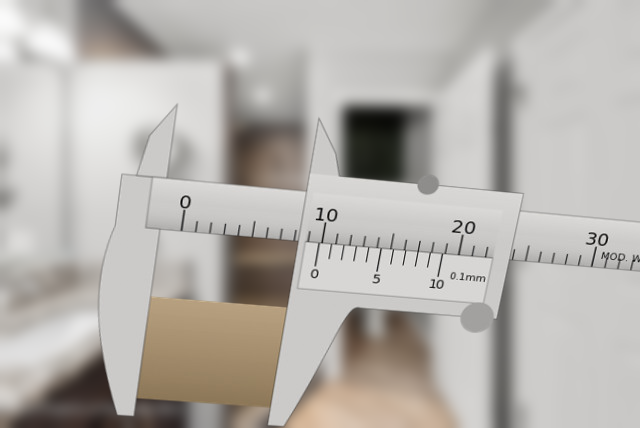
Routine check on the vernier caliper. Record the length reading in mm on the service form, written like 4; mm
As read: 9.8; mm
